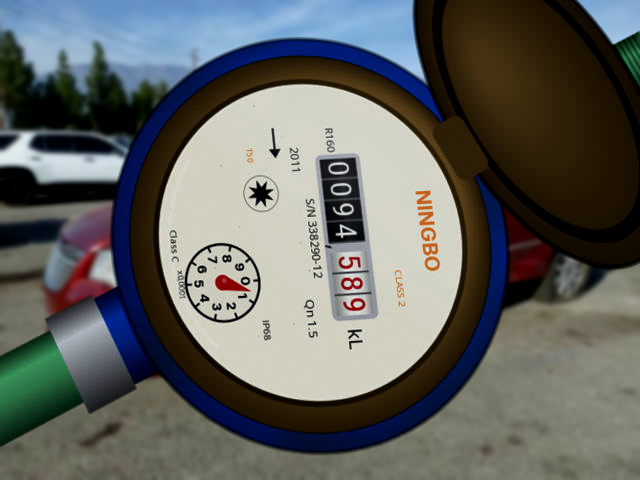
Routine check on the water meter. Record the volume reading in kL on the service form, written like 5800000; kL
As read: 94.5890; kL
